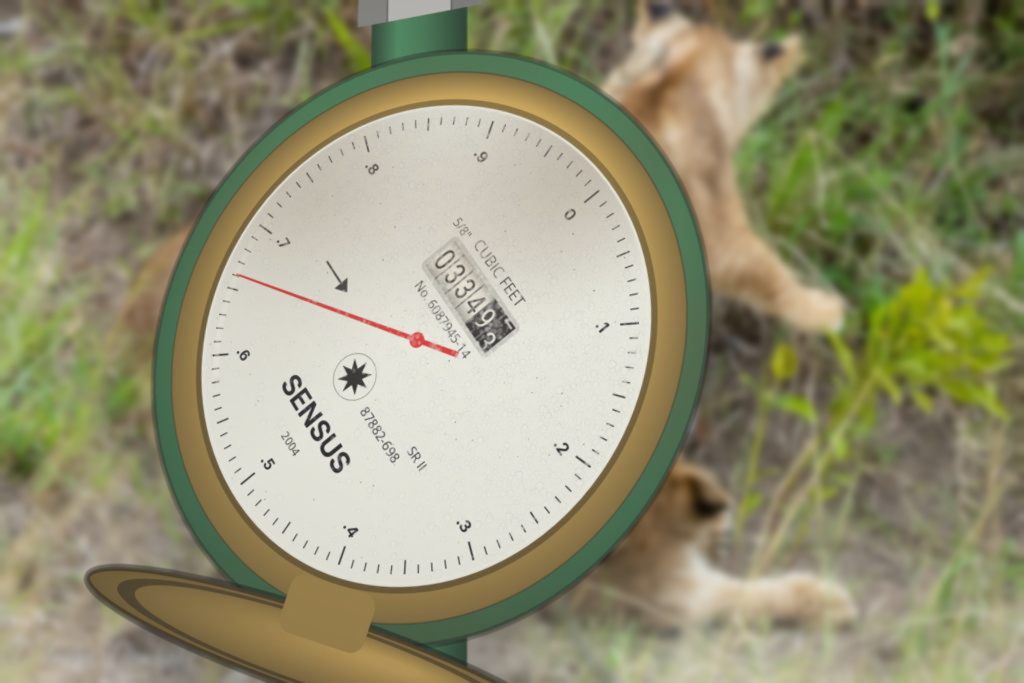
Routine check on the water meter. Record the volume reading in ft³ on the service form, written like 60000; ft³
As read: 33492.66; ft³
